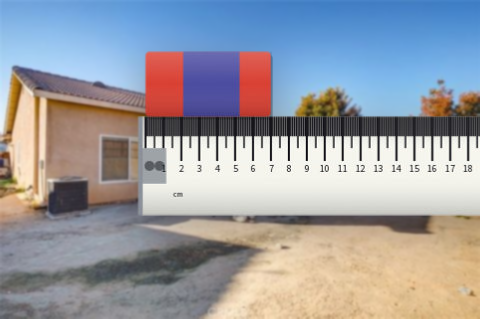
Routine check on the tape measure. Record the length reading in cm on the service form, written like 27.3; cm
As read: 7; cm
